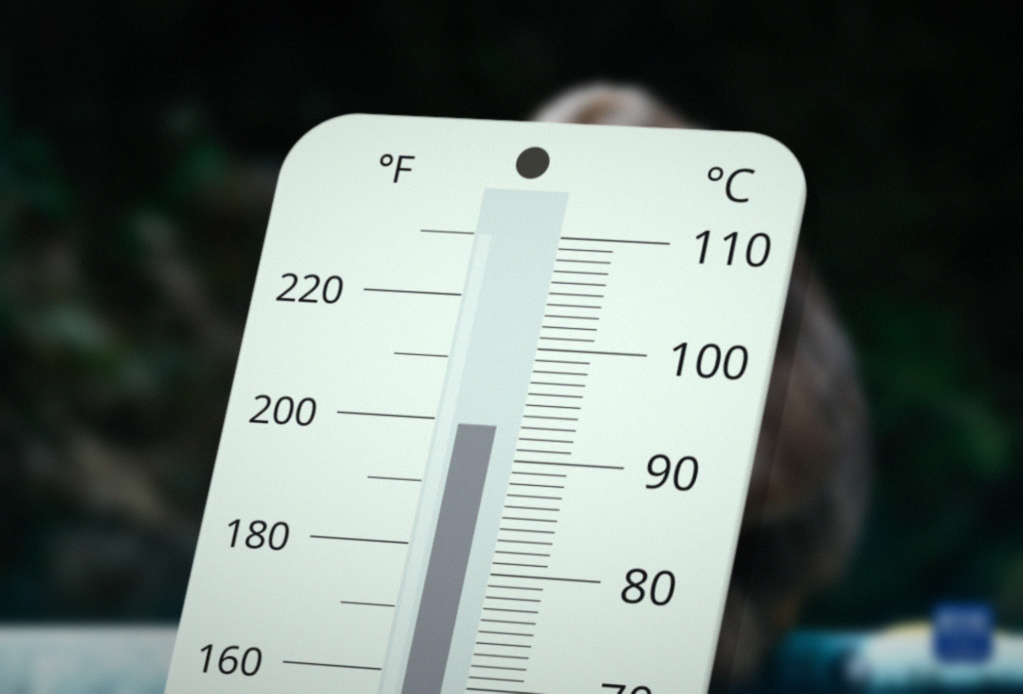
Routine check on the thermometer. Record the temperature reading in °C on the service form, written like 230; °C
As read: 93; °C
